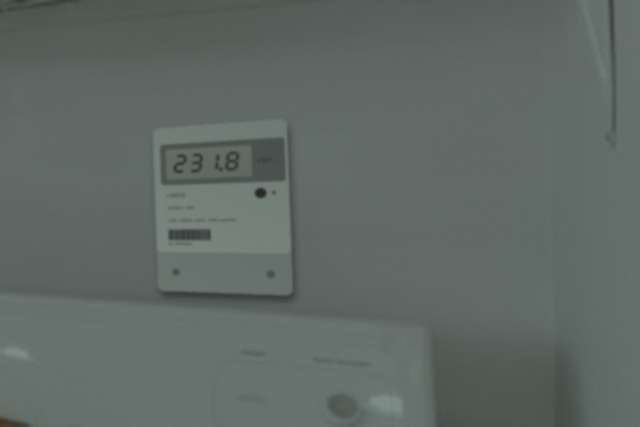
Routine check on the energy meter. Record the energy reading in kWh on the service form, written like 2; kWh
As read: 231.8; kWh
